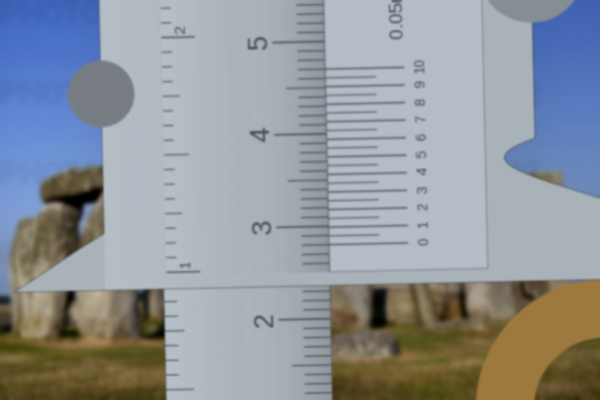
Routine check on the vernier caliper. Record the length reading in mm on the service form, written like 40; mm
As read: 28.0; mm
